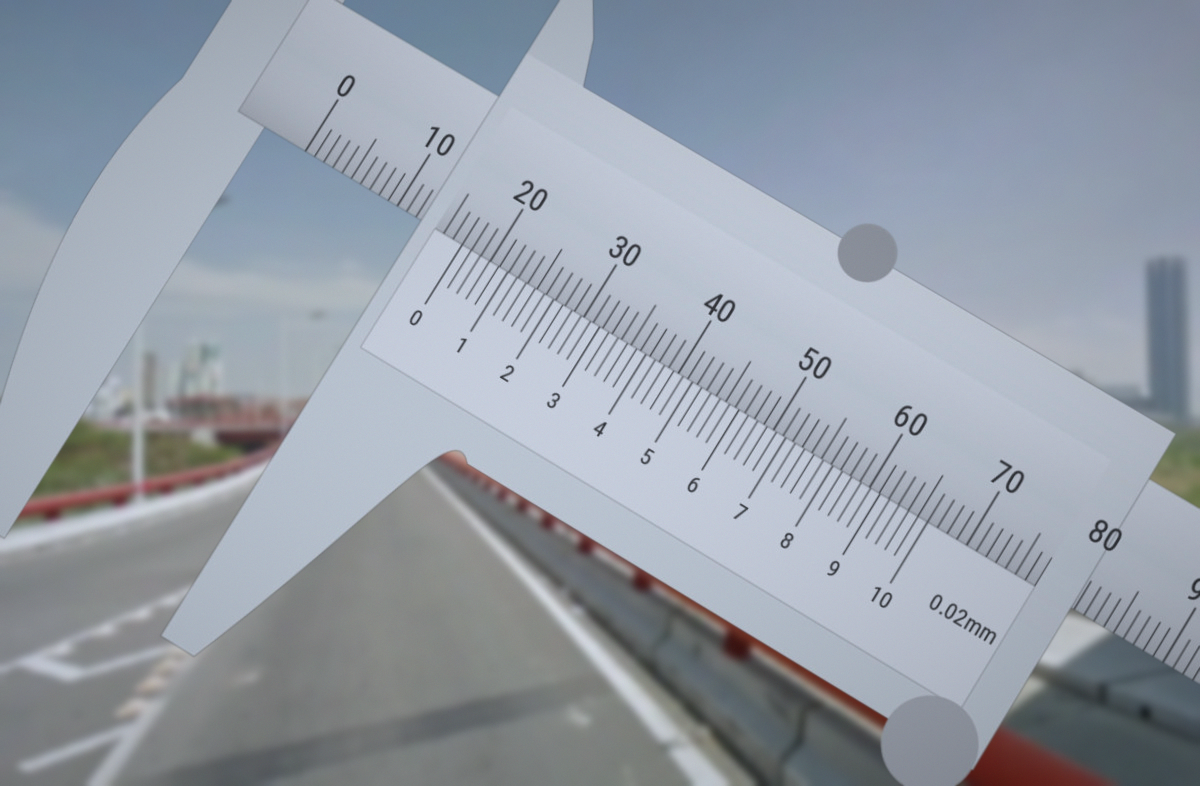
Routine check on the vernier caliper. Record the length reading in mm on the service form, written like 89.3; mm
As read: 17.0; mm
